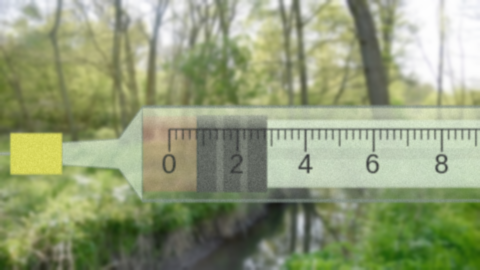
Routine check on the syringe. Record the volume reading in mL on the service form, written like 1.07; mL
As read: 0.8; mL
